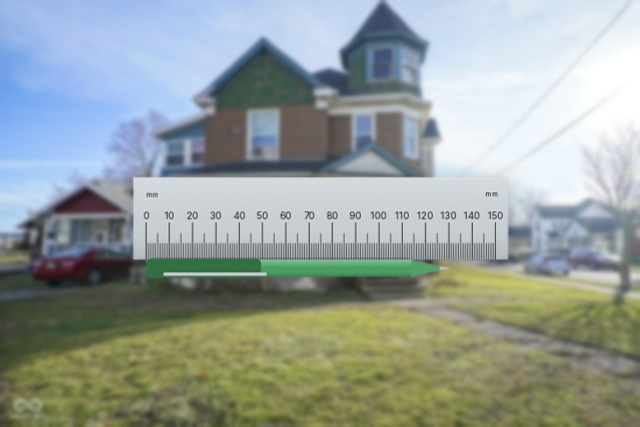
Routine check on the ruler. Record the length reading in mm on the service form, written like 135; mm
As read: 130; mm
